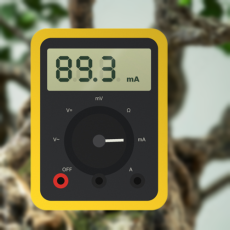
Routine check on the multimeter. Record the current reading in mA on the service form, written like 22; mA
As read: 89.3; mA
